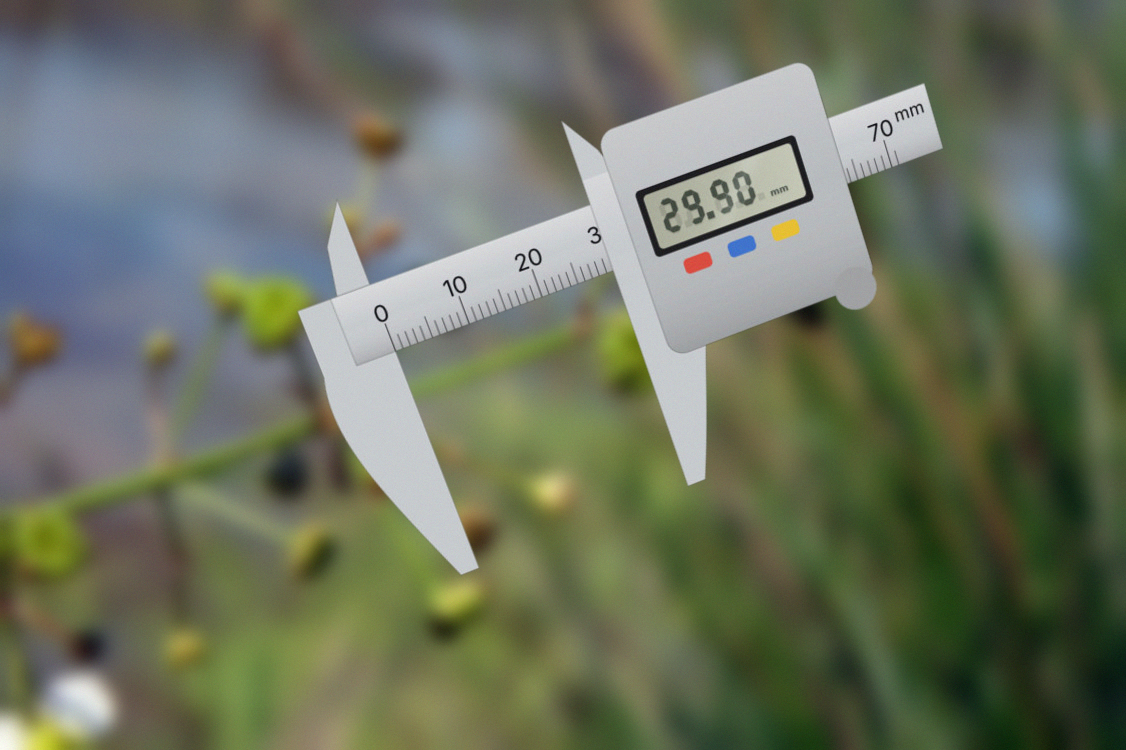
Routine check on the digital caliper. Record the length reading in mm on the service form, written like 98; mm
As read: 29.90; mm
